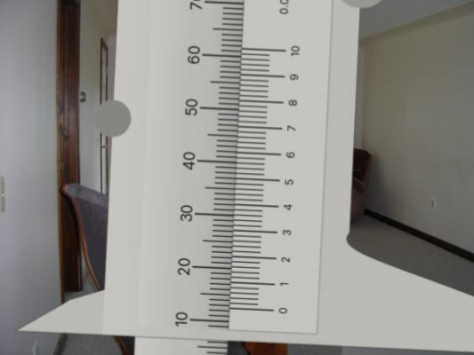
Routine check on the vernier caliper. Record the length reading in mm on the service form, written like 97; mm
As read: 12.5; mm
